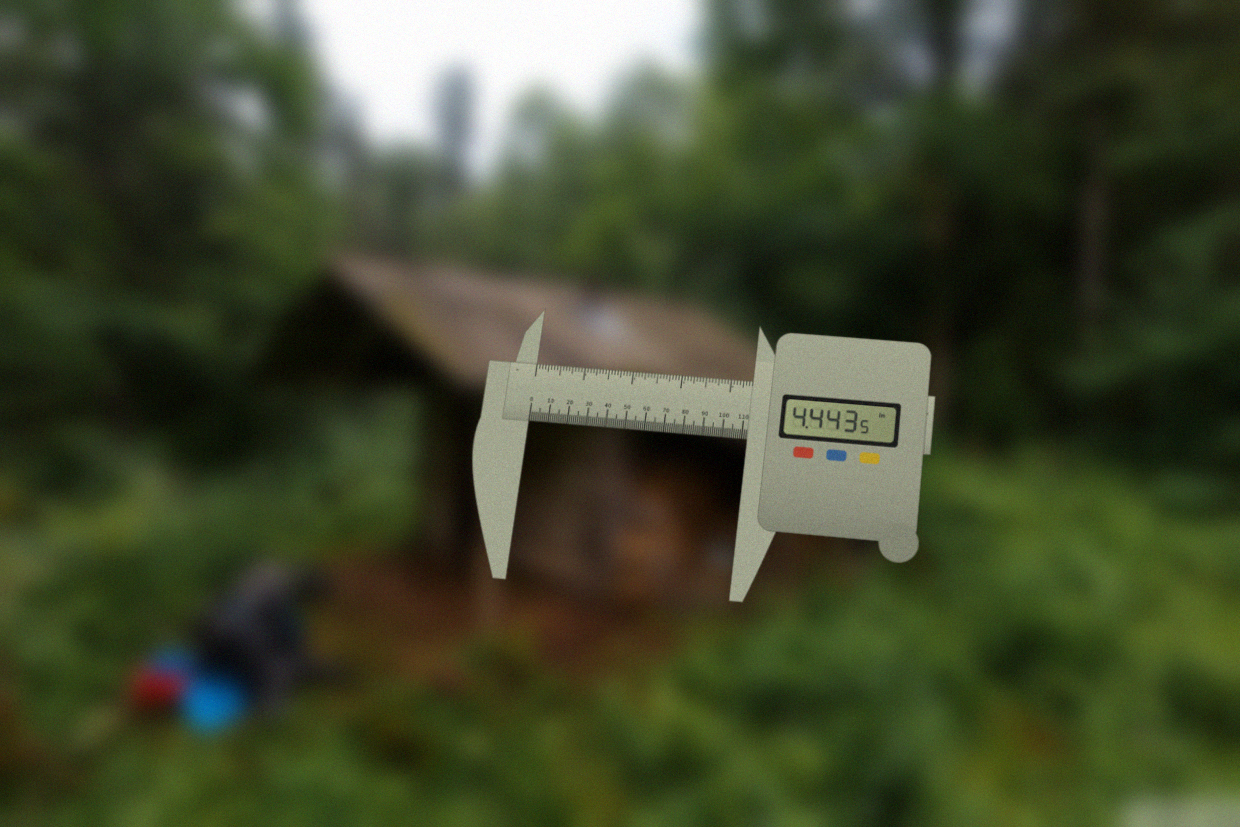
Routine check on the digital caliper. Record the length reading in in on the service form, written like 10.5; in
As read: 4.4435; in
